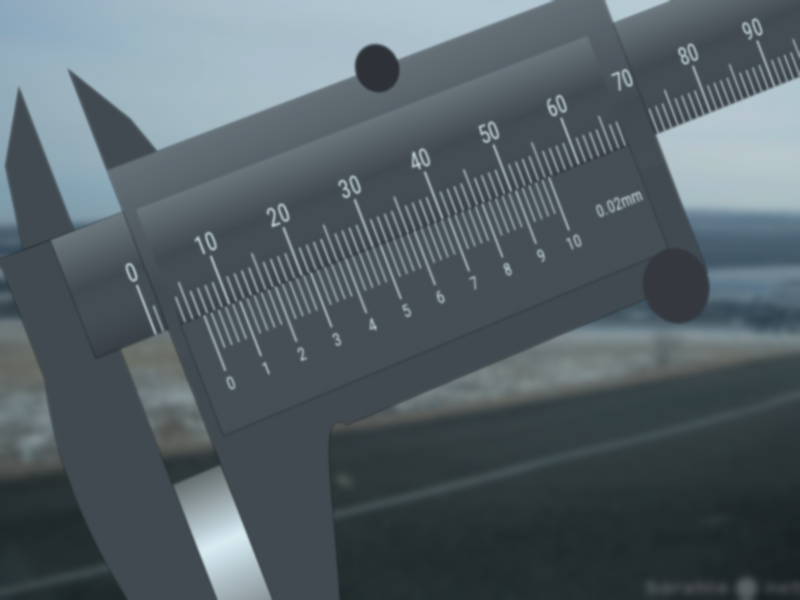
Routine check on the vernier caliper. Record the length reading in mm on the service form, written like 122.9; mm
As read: 6.5; mm
